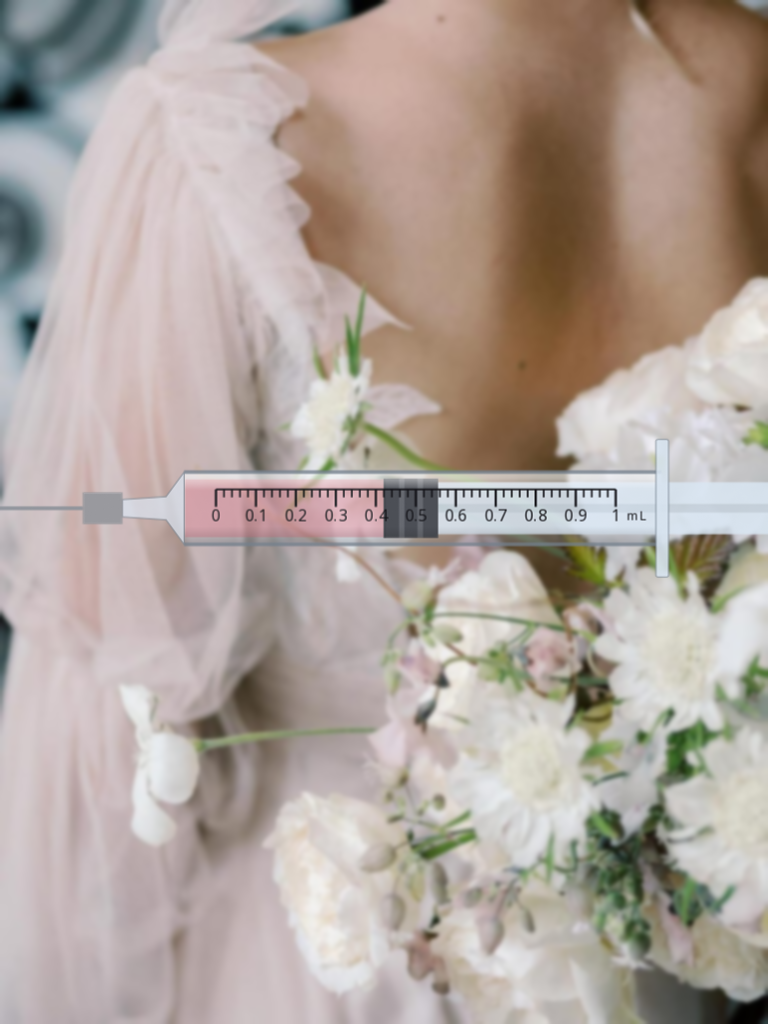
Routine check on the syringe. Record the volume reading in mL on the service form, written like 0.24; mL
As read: 0.42; mL
